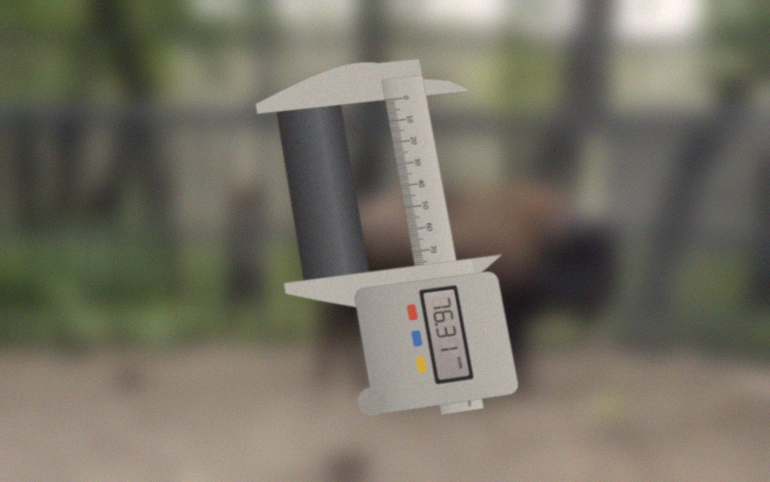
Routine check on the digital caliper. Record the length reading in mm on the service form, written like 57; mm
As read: 76.31; mm
